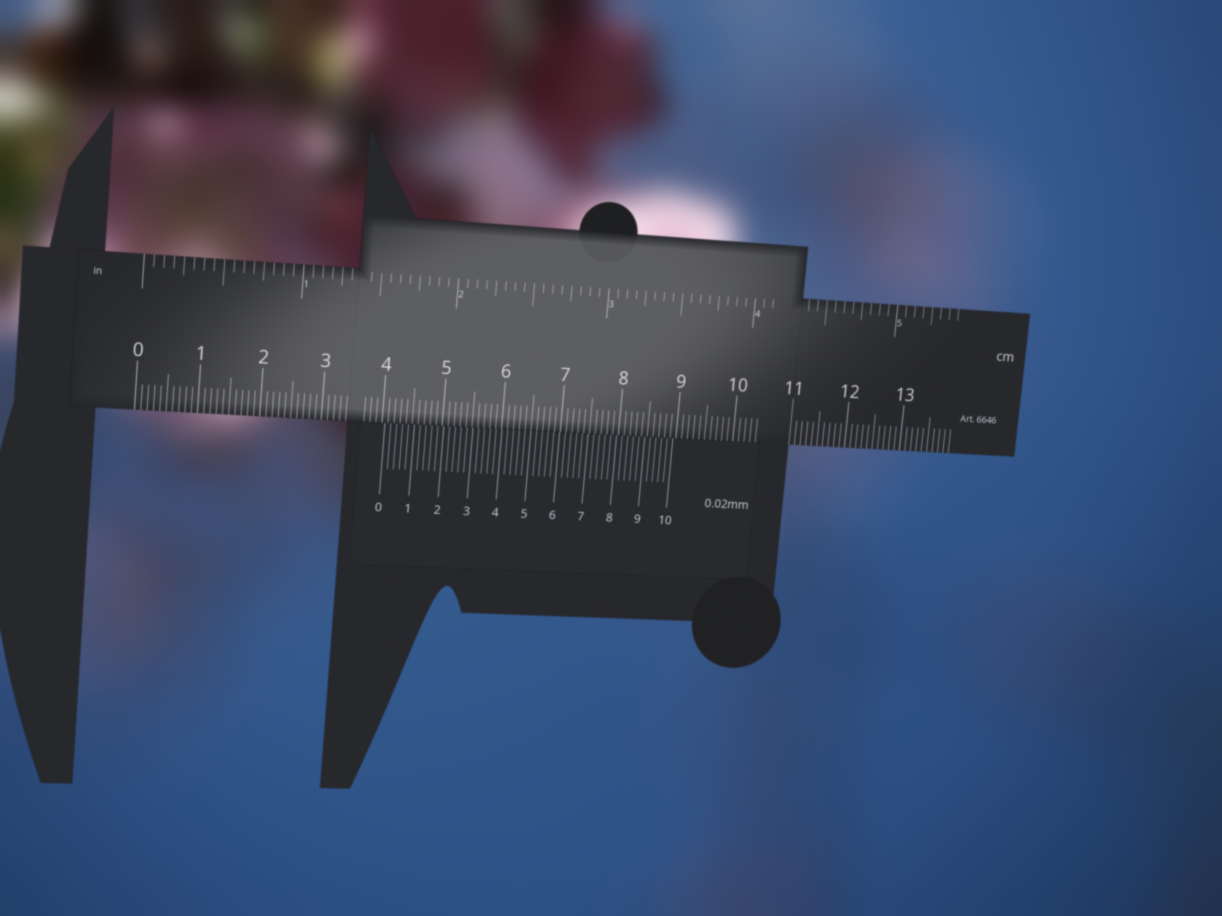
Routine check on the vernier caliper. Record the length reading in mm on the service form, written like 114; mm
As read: 40.5; mm
